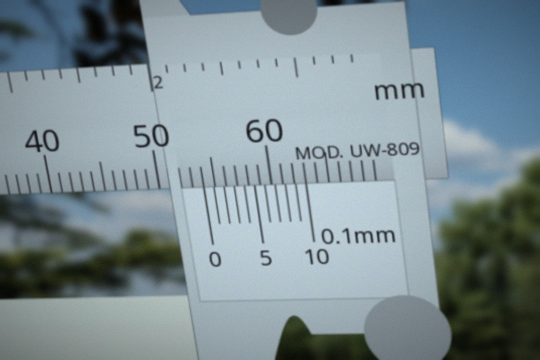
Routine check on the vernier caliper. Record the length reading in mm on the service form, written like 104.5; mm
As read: 54.0; mm
